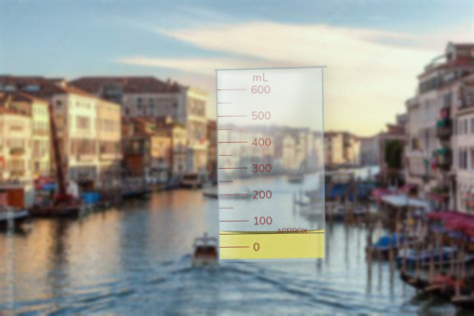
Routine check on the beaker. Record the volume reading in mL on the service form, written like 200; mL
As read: 50; mL
